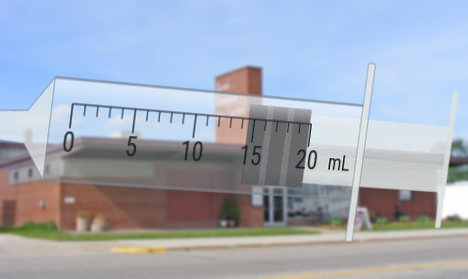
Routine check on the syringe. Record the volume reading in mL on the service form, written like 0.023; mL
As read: 14.5; mL
